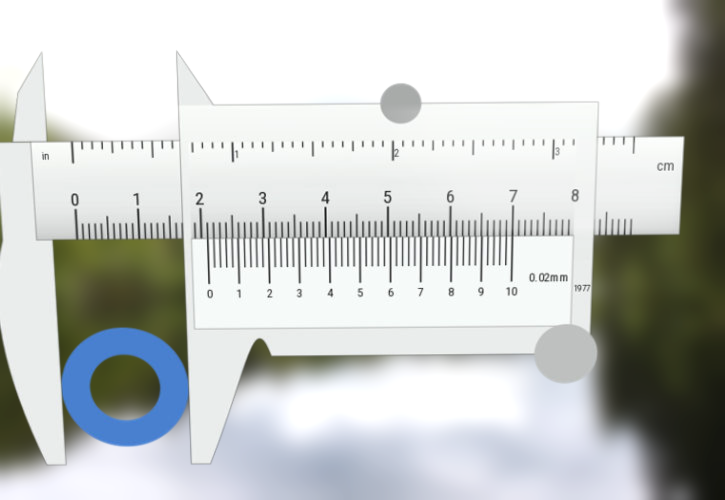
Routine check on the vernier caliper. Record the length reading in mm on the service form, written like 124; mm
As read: 21.0; mm
